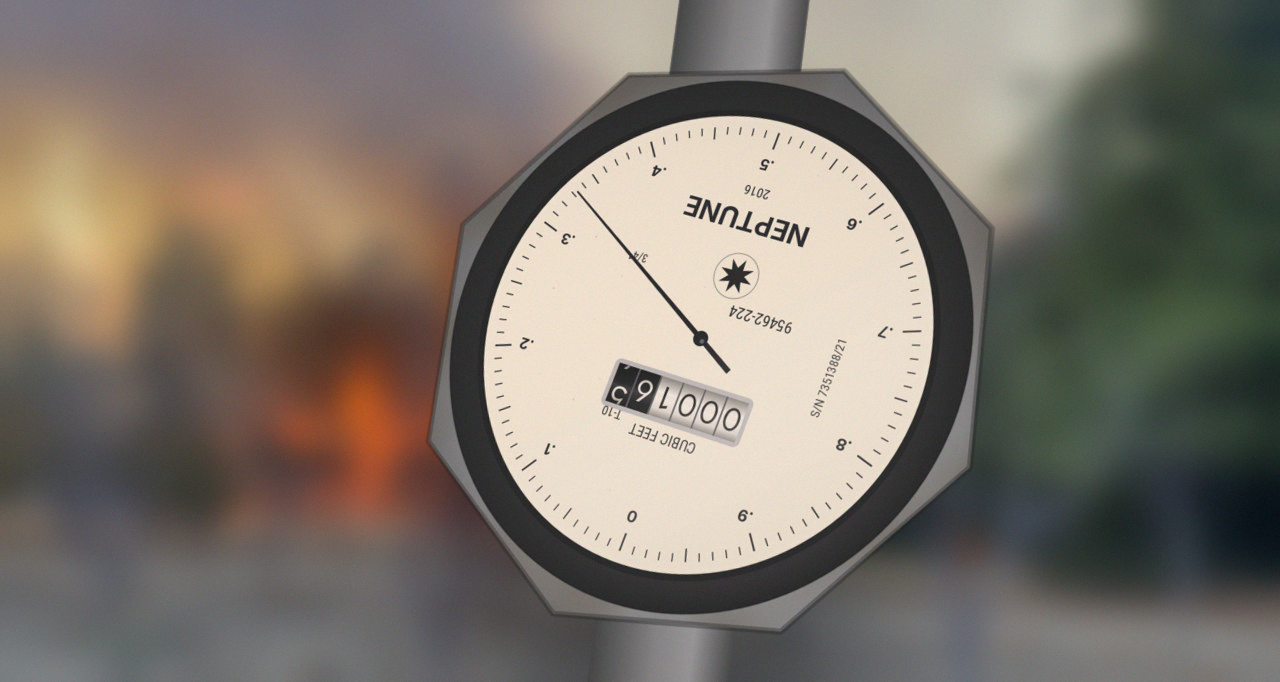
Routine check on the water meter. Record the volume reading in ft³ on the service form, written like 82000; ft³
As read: 165.33; ft³
